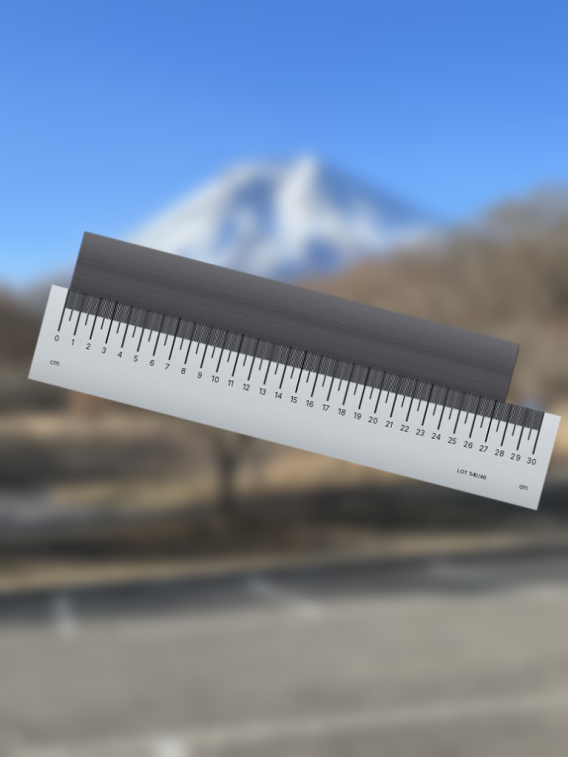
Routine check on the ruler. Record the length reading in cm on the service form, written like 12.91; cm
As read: 27.5; cm
